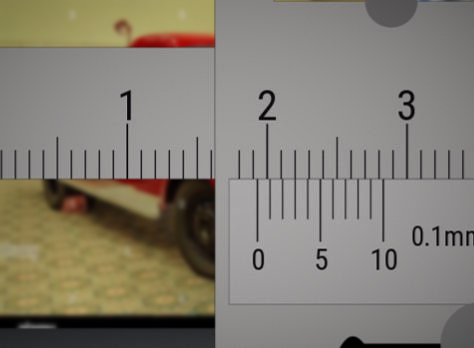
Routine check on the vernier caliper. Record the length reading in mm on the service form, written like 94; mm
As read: 19.3; mm
